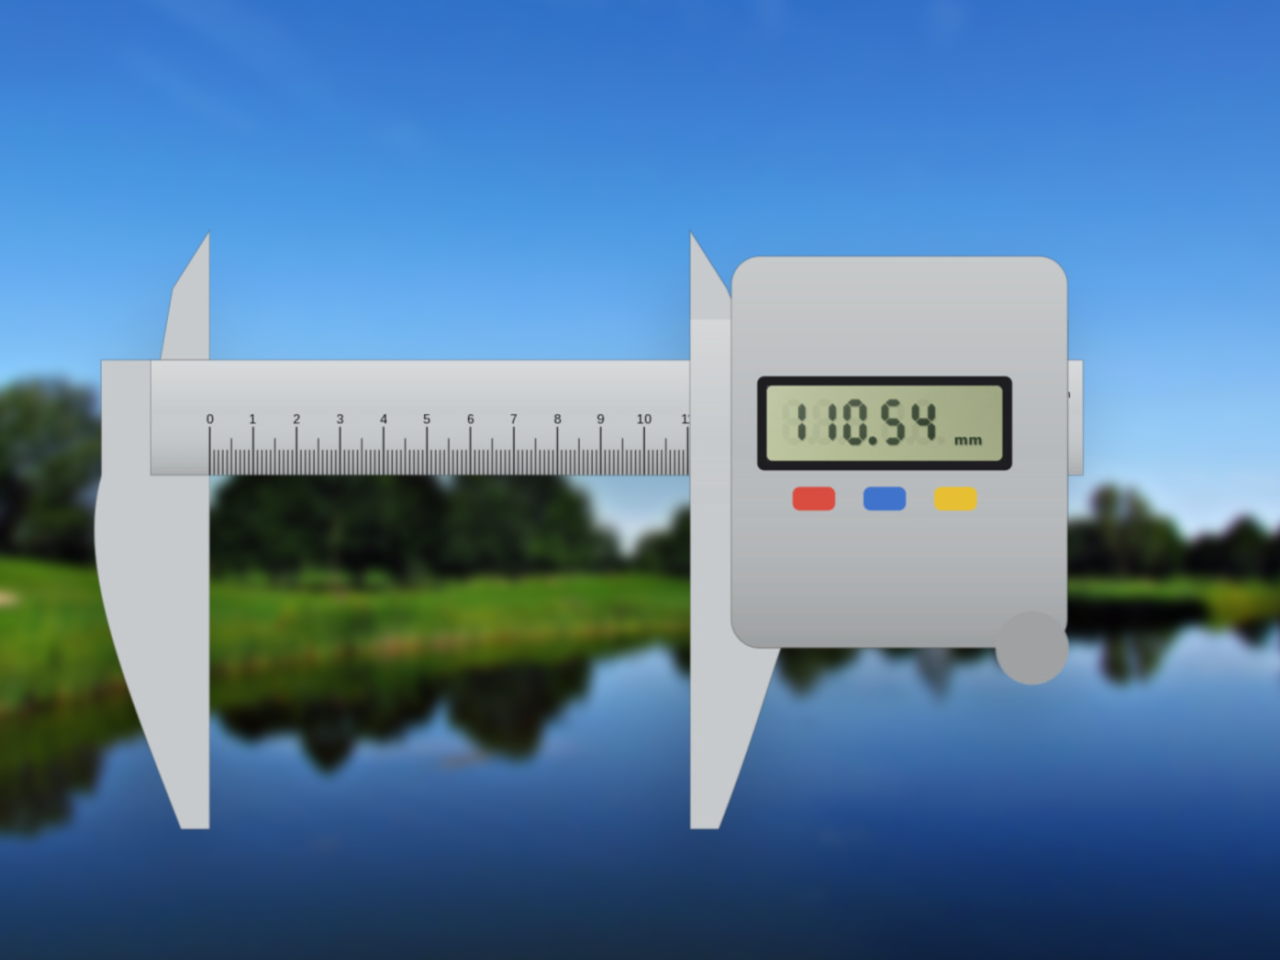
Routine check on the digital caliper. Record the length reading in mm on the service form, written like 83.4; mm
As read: 110.54; mm
